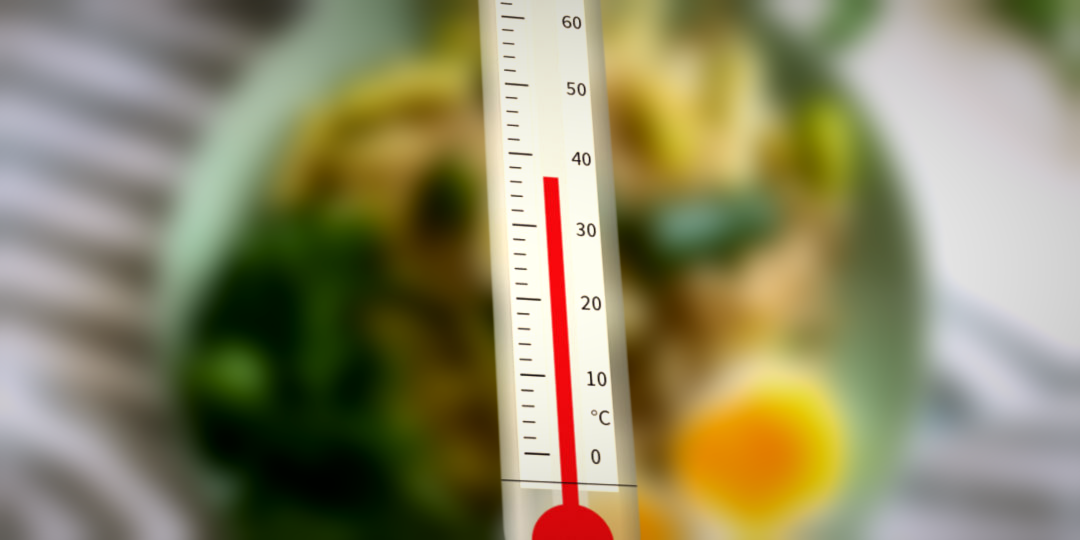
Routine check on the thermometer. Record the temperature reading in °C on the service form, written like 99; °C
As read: 37; °C
